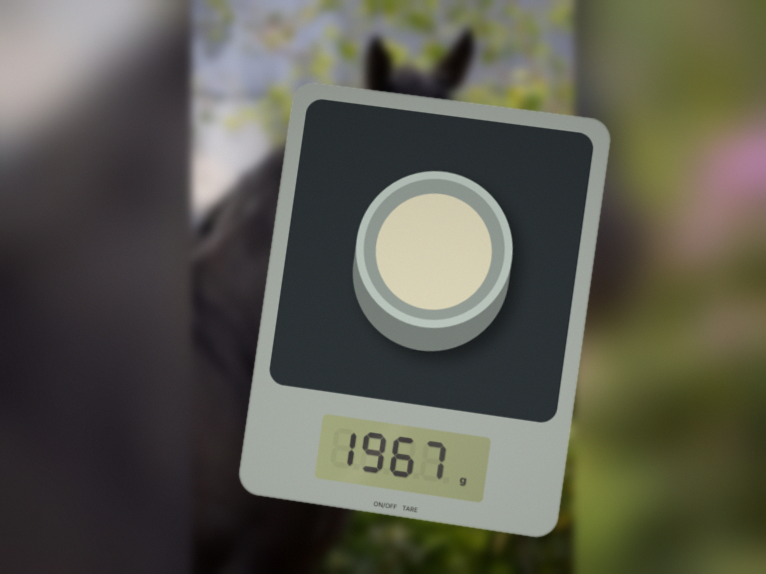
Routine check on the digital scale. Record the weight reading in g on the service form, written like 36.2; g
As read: 1967; g
